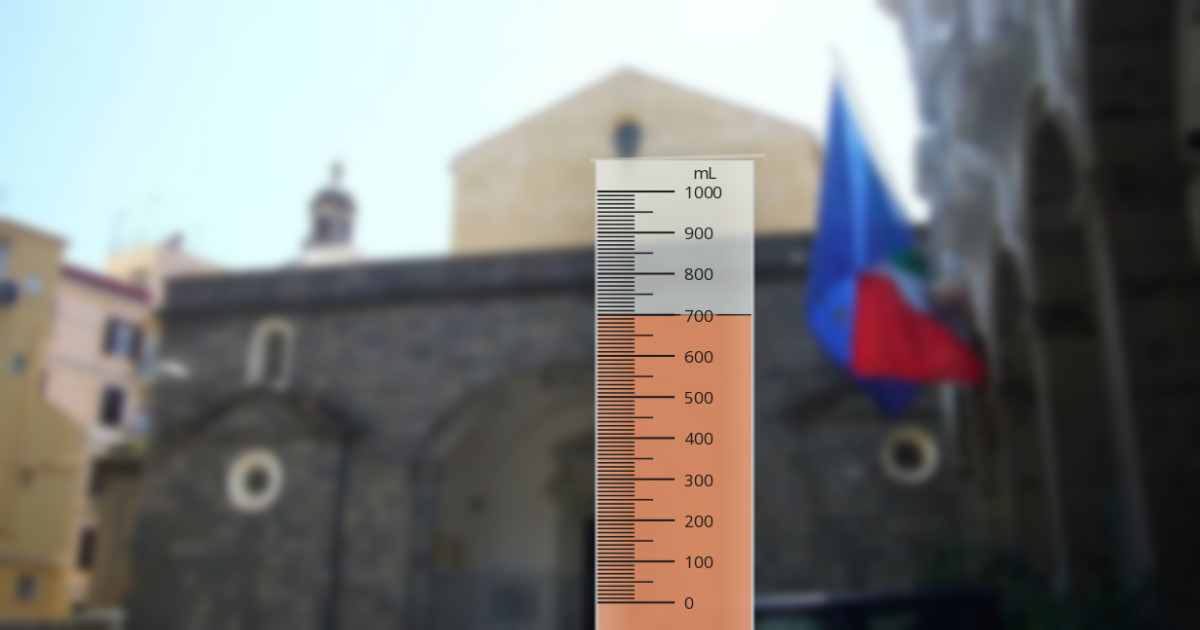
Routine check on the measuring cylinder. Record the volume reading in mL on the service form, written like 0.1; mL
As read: 700; mL
